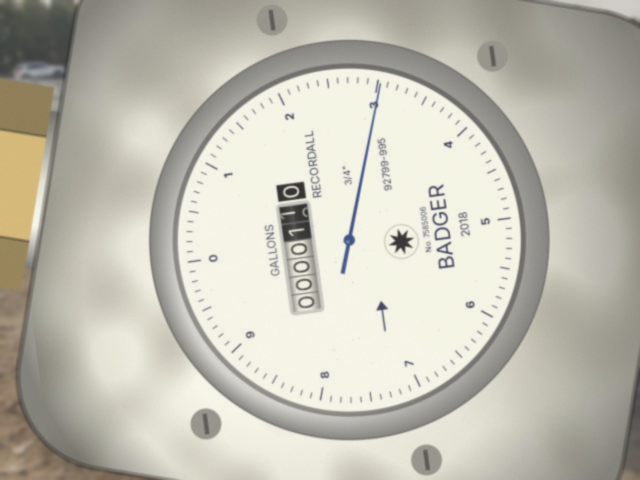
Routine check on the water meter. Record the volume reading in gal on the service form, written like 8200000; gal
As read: 113.0; gal
